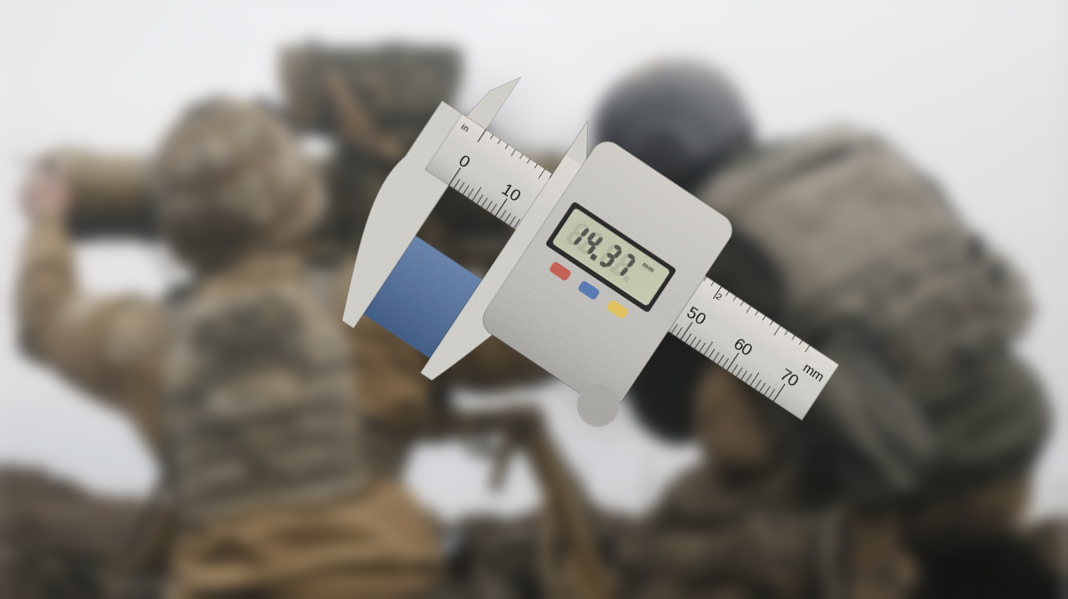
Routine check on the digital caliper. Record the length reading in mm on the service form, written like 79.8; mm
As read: 14.37; mm
